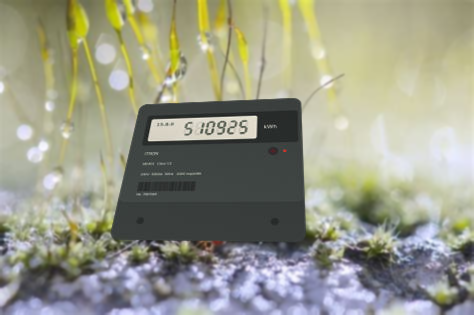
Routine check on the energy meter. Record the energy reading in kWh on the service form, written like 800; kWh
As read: 510925; kWh
